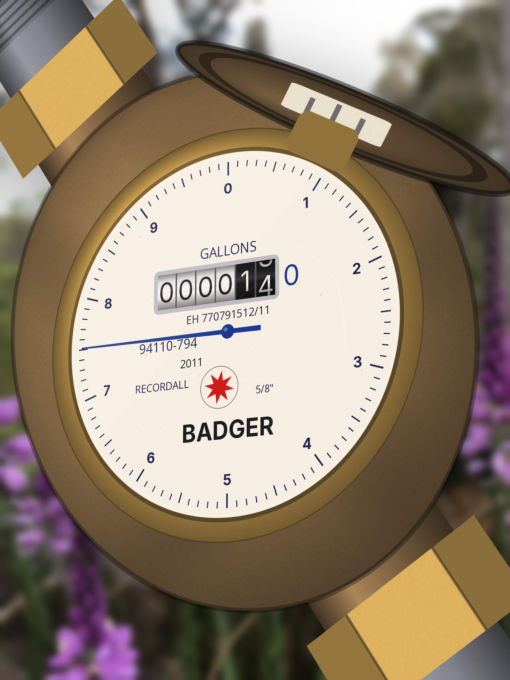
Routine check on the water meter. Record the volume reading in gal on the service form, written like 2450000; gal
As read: 137.5; gal
